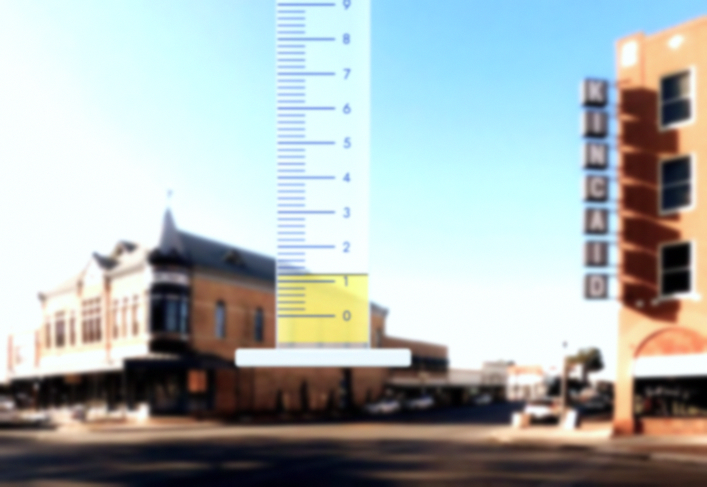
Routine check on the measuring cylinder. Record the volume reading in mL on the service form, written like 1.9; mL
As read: 1.2; mL
